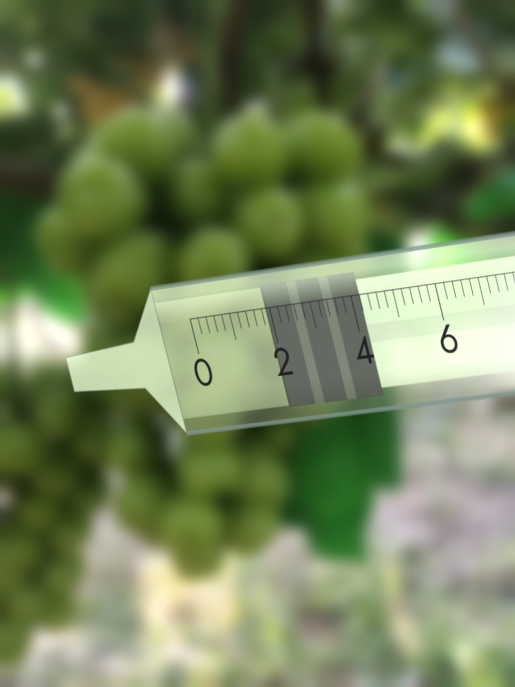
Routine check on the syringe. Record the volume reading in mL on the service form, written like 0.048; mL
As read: 1.9; mL
